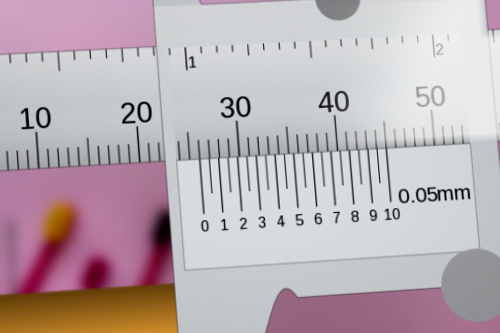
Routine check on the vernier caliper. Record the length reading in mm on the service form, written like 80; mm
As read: 26.0; mm
